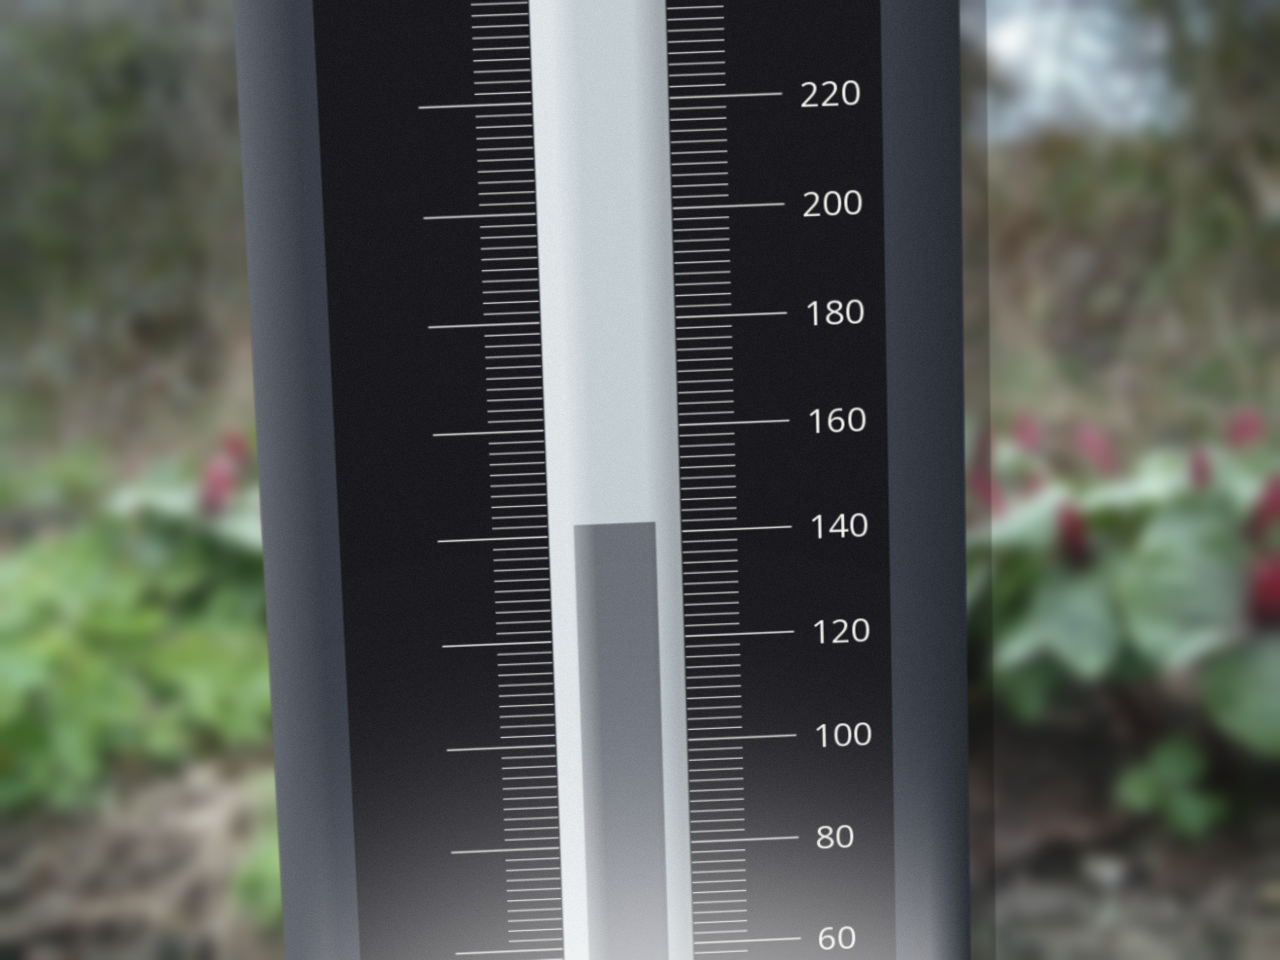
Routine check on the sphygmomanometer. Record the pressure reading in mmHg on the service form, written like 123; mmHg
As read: 142; mmHg
